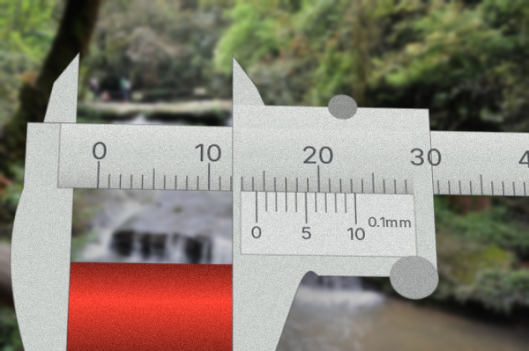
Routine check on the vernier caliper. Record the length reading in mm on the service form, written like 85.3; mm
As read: 14.3; mm
